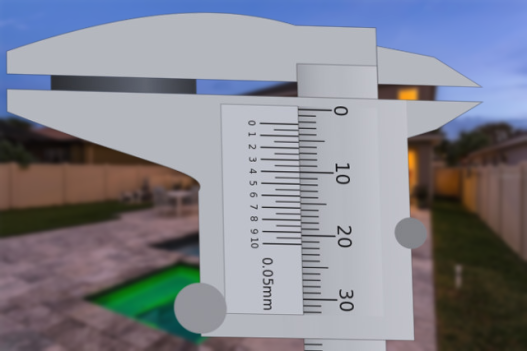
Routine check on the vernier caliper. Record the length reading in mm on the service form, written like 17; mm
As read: 2.4; mm
